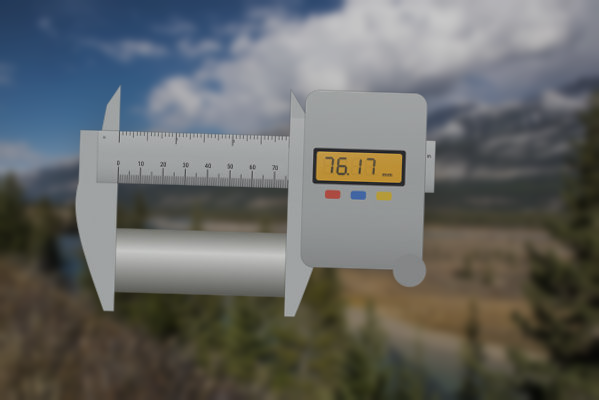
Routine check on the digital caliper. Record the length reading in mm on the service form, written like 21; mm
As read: 76.17; mm
